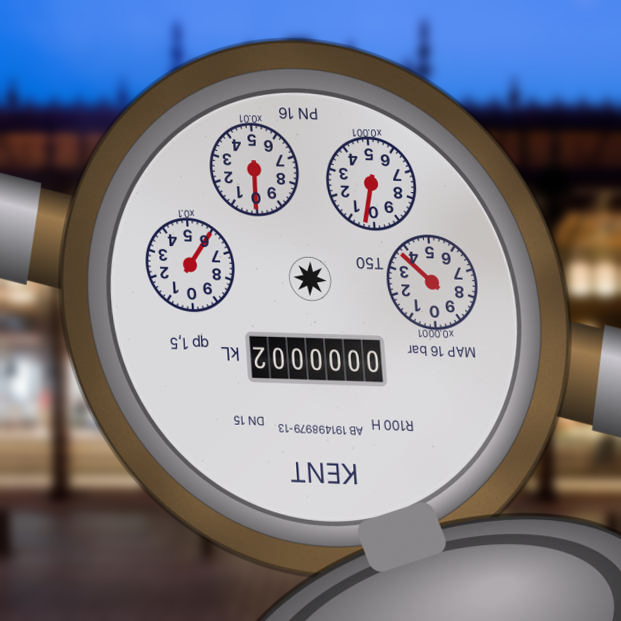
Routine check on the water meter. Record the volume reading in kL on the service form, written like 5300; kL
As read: 2.6003; kL
